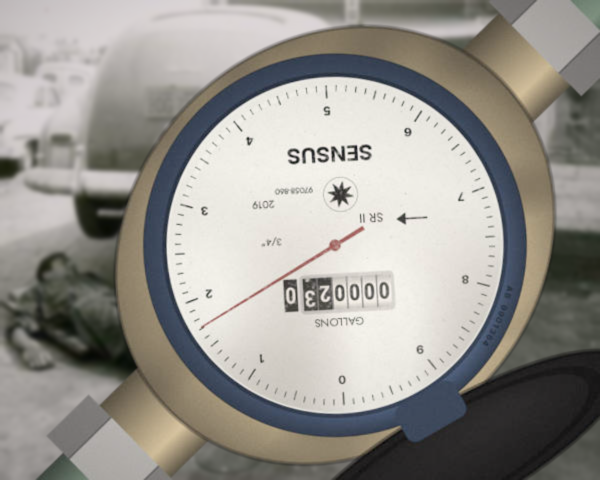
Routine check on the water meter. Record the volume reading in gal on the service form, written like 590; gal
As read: 231.7; gal
